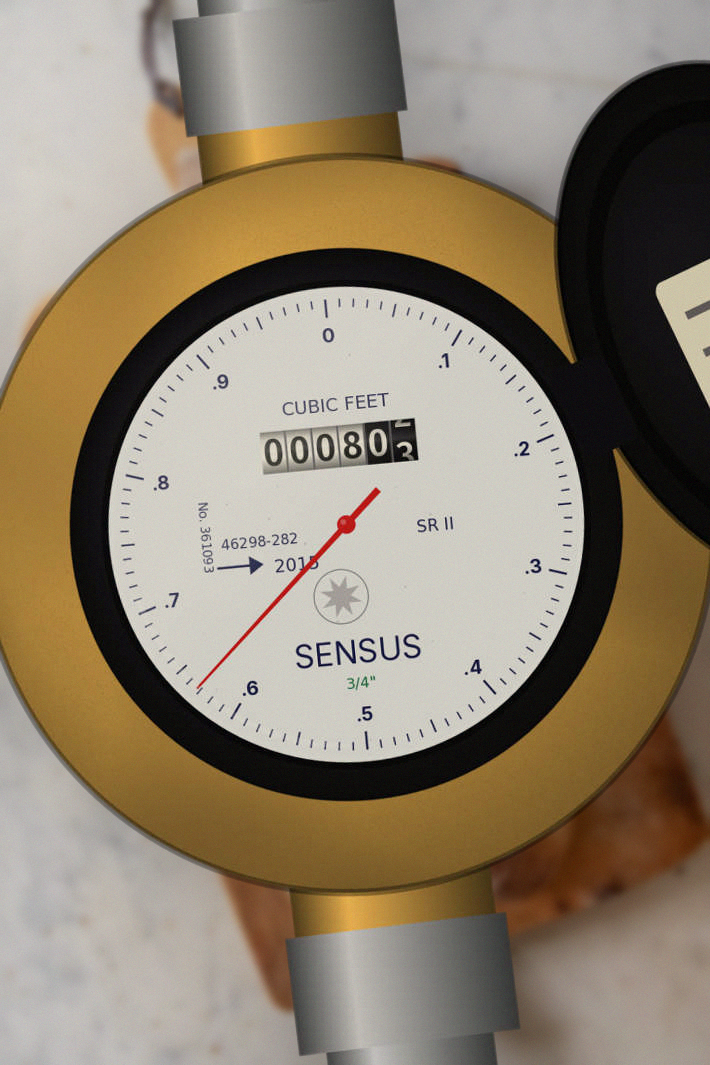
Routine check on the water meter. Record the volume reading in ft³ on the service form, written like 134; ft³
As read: 802.63; ft³
